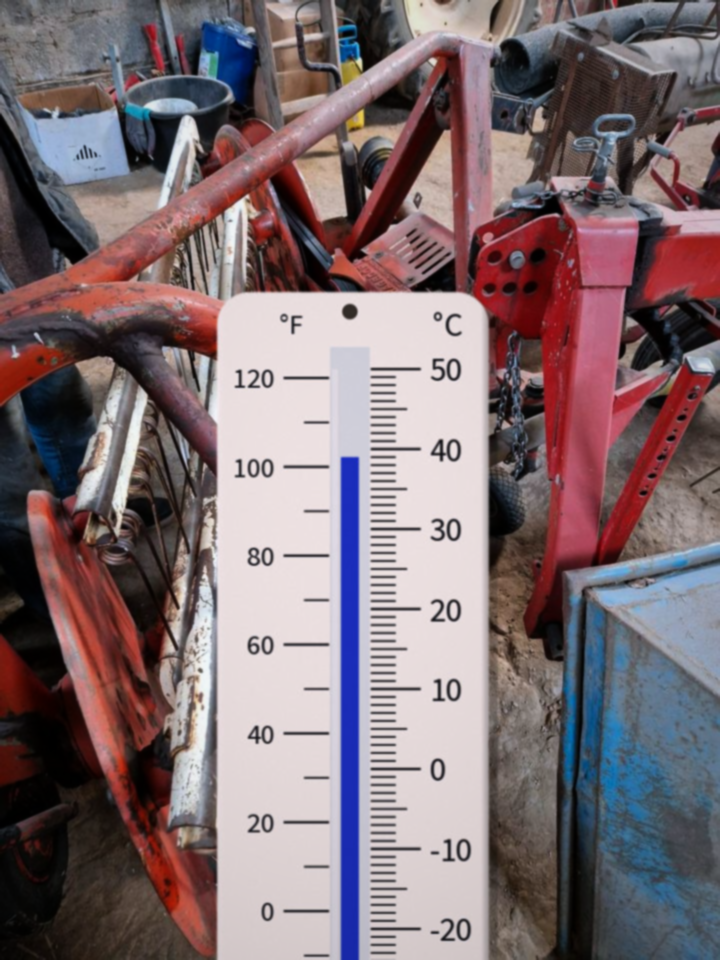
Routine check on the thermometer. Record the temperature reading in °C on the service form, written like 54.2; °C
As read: 39; °C
